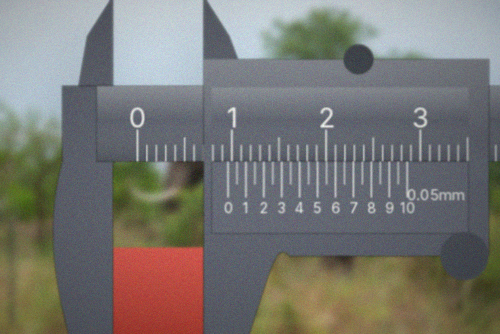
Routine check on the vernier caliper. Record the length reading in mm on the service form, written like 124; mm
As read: 9.6; mm
